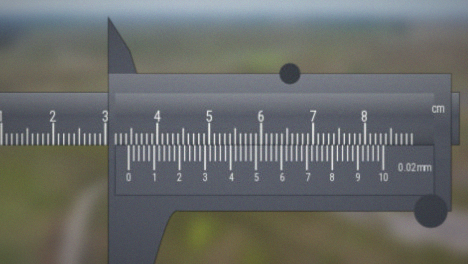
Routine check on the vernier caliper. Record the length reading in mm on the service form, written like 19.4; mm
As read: 34.5; mm
